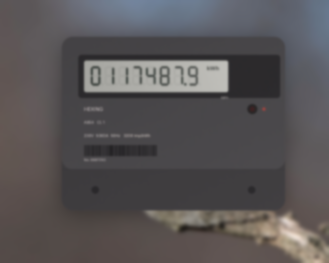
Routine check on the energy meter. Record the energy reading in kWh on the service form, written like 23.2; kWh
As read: 117487.9; kWh
